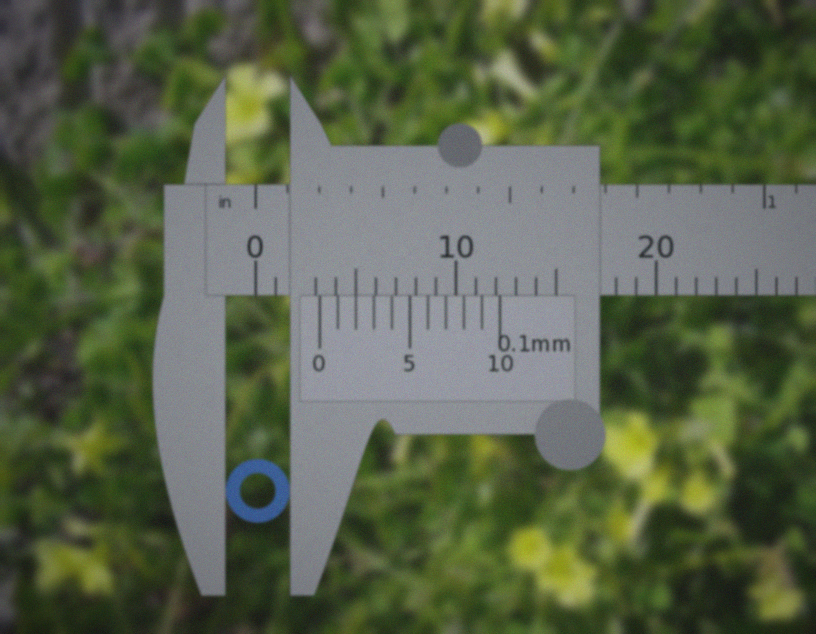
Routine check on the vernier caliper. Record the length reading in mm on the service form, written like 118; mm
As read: 3.2; mm
